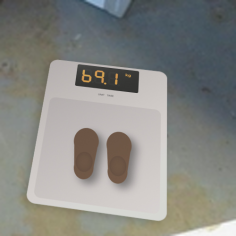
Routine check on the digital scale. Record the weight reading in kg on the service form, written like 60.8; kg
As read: 69.1; kg
